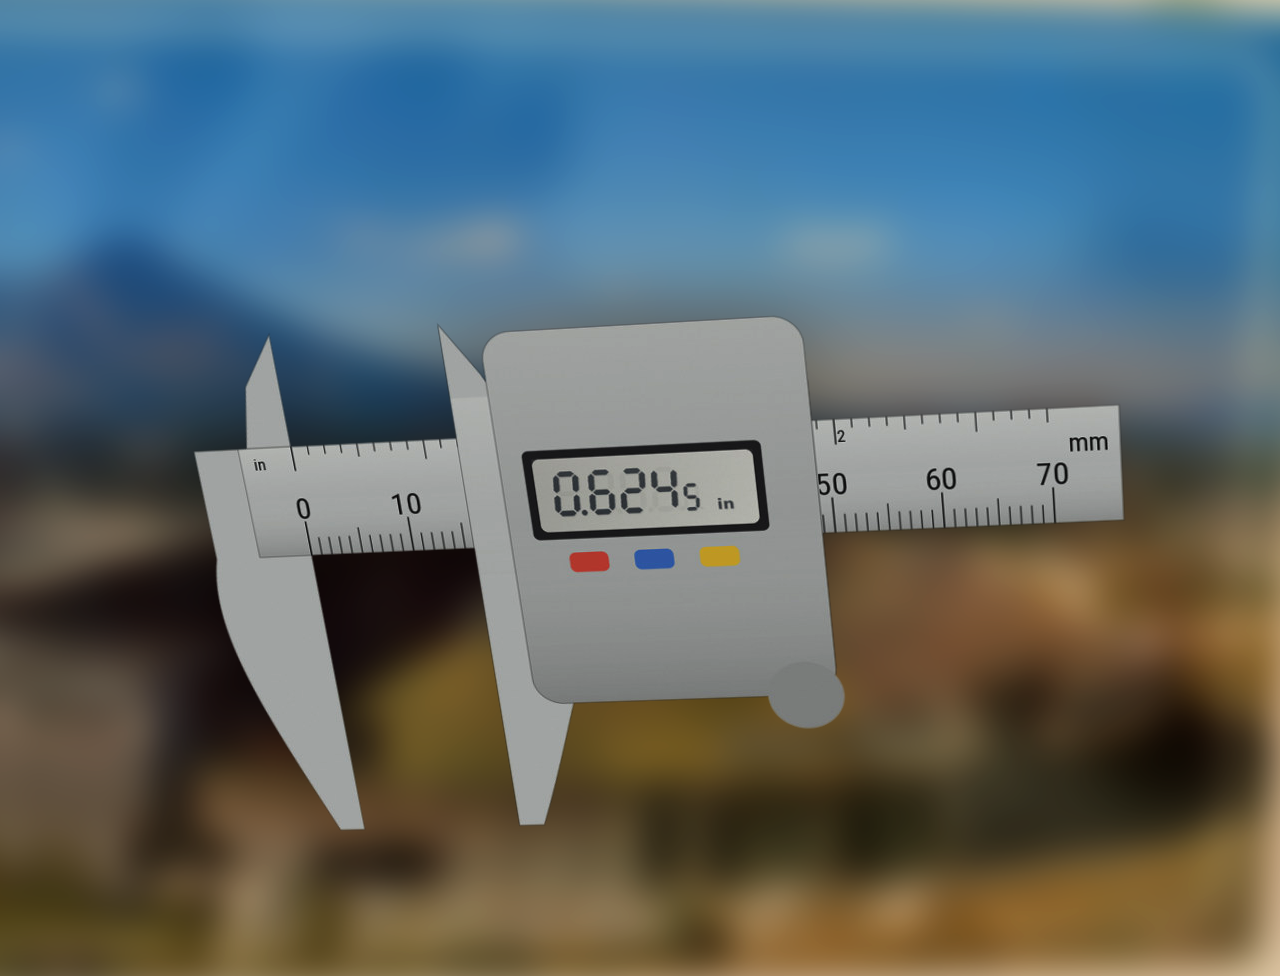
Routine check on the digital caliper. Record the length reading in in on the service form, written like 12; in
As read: 0.6245; in
